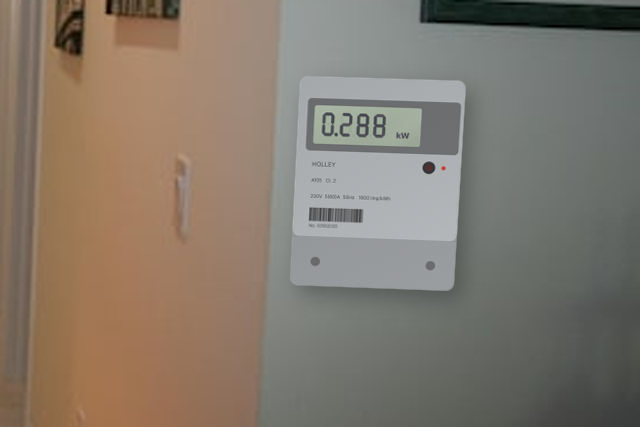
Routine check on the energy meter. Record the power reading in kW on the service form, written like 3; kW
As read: 0.288; kW
